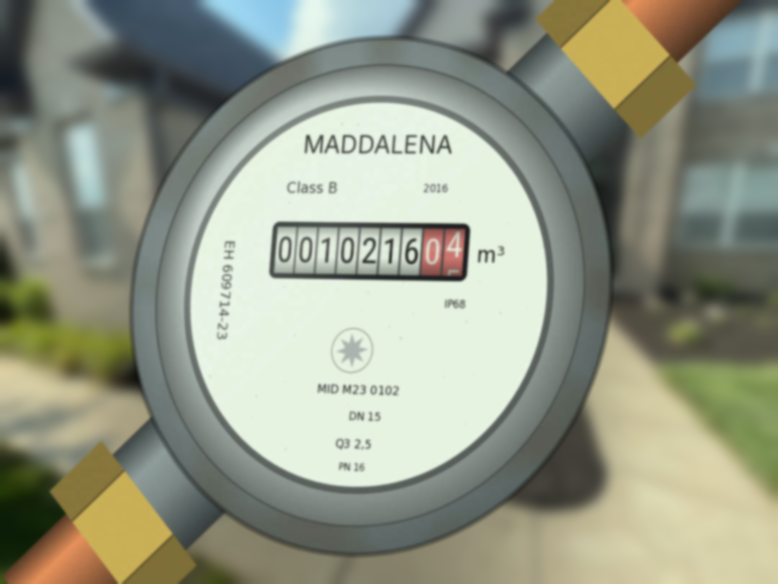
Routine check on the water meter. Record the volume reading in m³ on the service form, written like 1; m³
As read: 10216.04; m³
